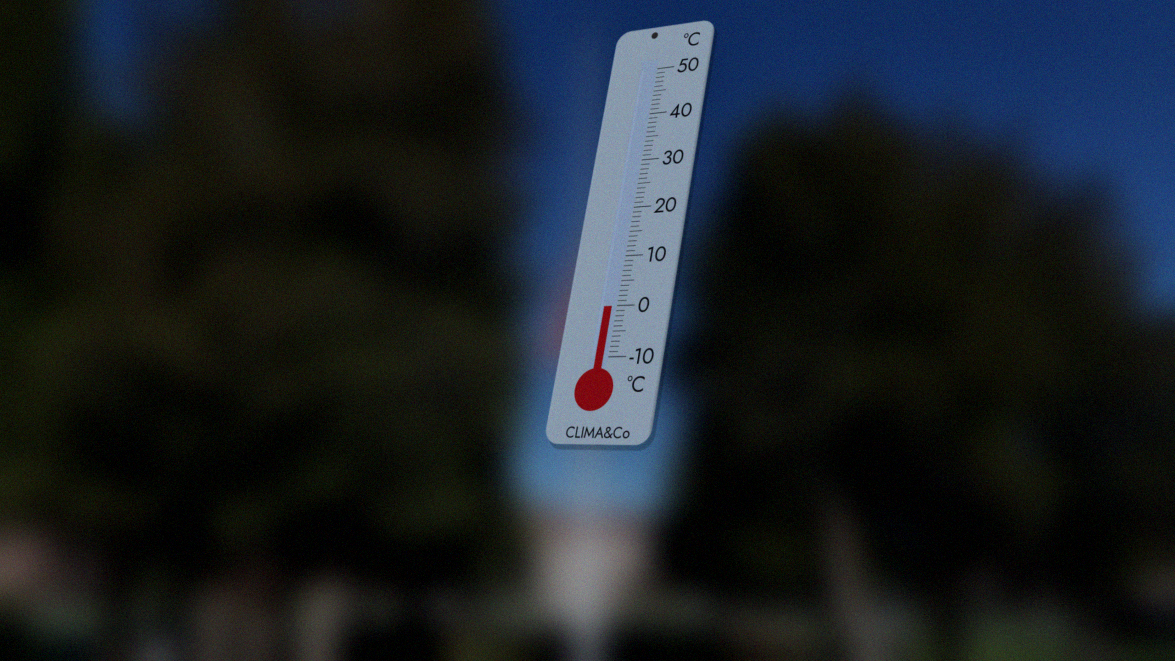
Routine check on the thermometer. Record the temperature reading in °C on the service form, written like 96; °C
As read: 0; °C
